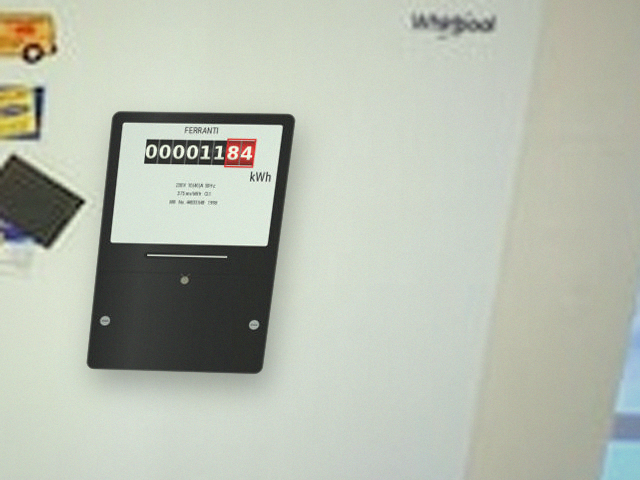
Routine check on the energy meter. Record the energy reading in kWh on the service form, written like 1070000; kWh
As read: 11.84; kWh
